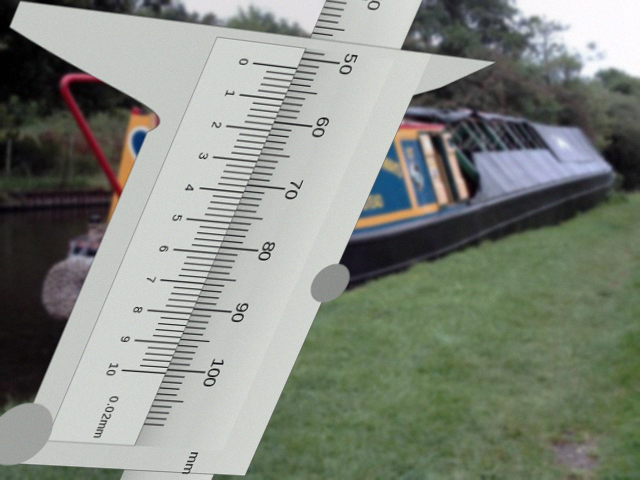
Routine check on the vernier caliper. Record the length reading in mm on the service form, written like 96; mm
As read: 51.6; mm
